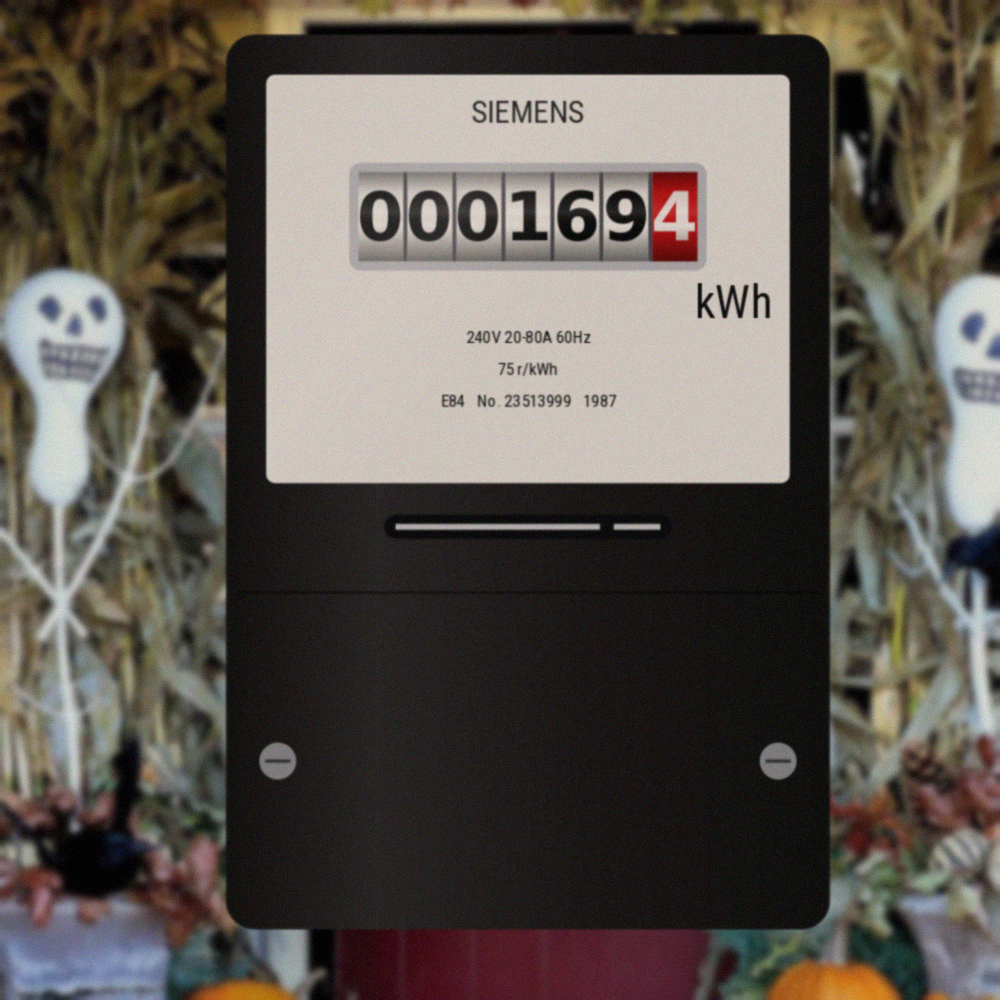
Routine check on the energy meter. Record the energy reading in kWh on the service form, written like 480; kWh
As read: 169.4; kWh
